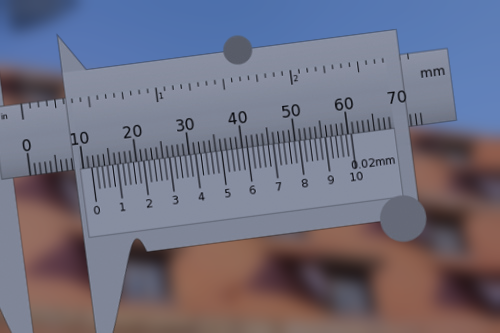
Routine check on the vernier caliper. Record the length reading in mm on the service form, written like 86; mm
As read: 11.6; mm
